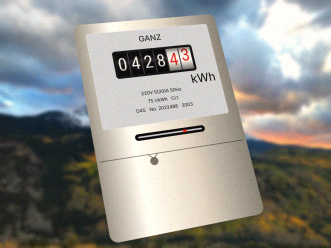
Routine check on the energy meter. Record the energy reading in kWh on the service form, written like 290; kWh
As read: 428.43; kWh
